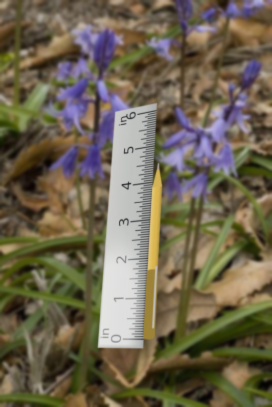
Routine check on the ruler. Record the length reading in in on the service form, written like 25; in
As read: 4.5; in
